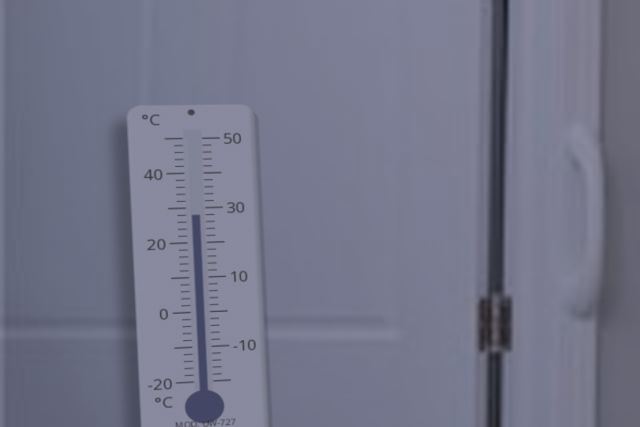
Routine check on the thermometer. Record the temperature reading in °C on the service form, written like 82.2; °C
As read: 28; °C
